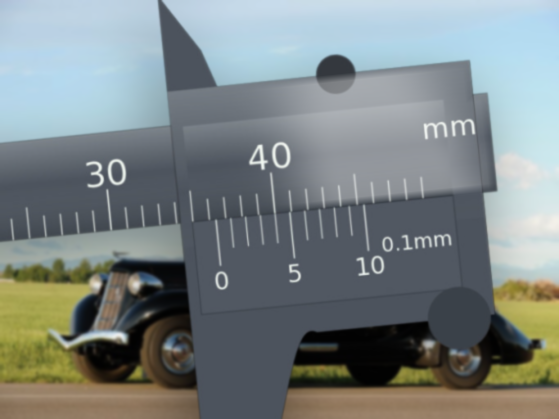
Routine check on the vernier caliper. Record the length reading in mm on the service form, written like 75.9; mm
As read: 36.4; mm
